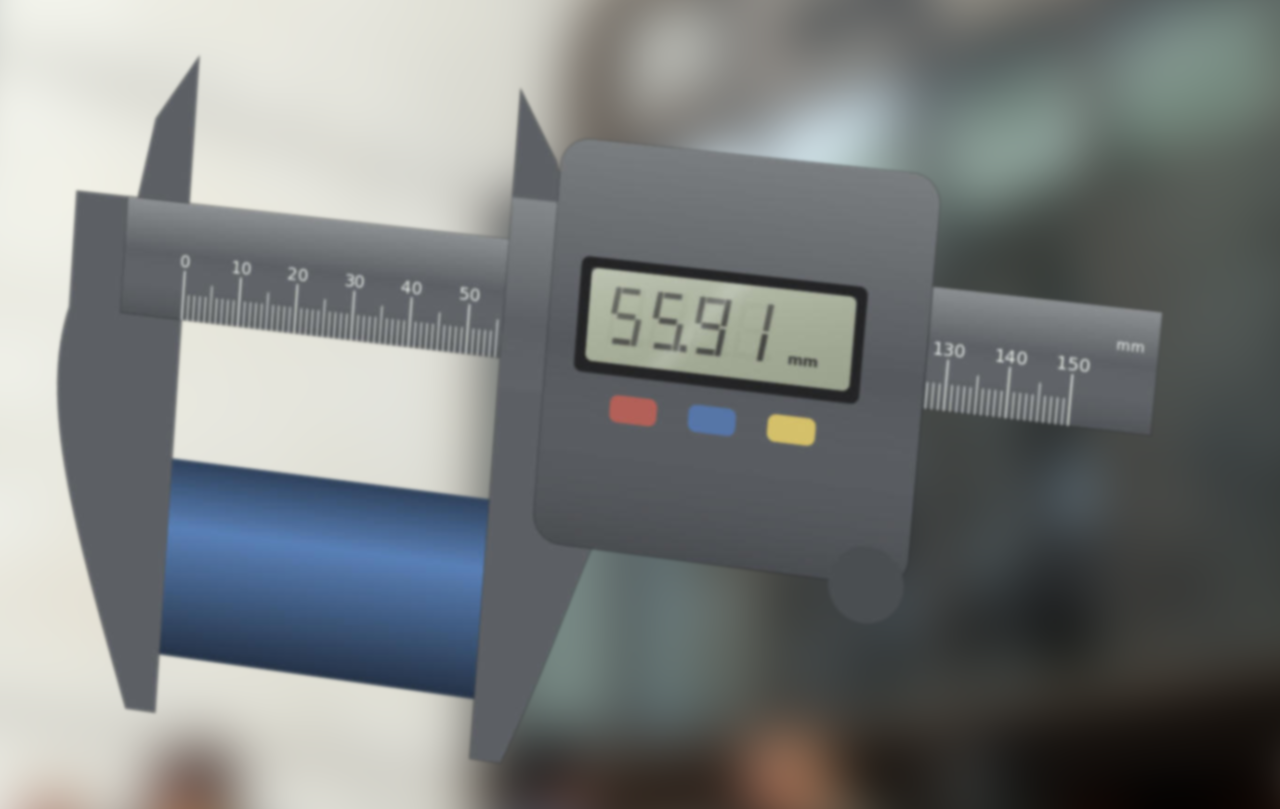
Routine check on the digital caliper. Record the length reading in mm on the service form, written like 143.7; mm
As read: 55.91; mm
